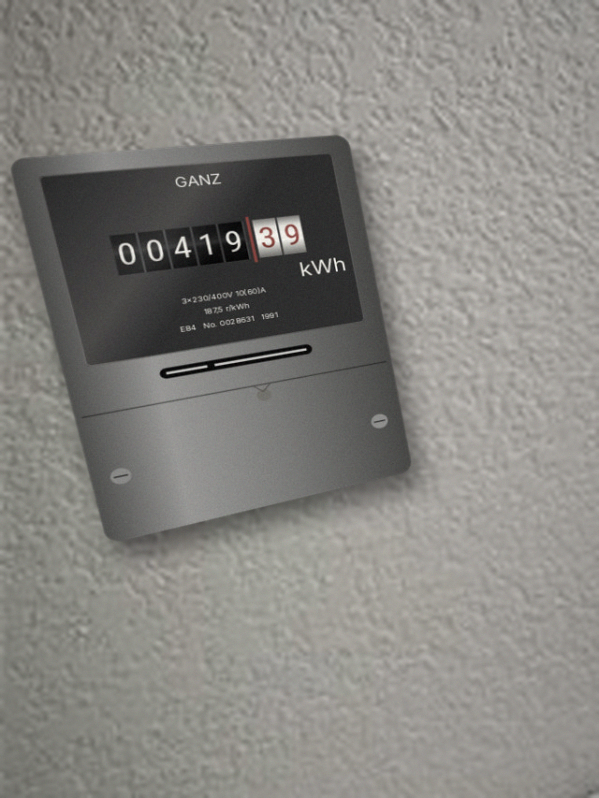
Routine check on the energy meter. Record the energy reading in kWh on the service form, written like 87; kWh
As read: 419.39; kWh
